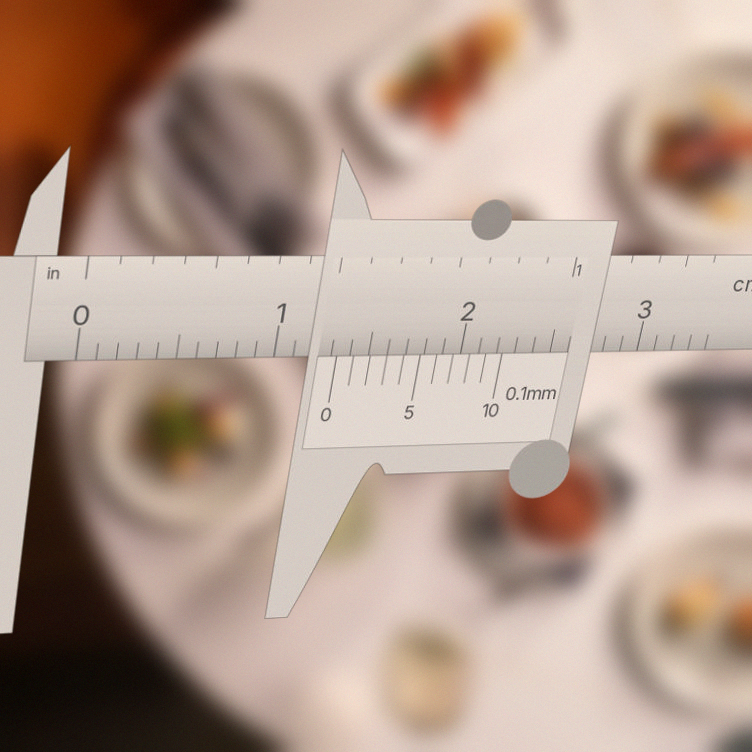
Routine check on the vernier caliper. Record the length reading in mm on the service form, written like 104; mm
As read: 13.3; mm
